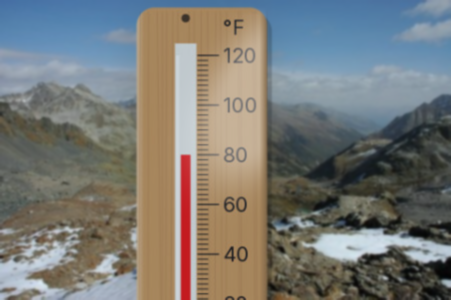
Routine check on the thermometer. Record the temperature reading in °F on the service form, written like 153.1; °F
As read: 80; °F
